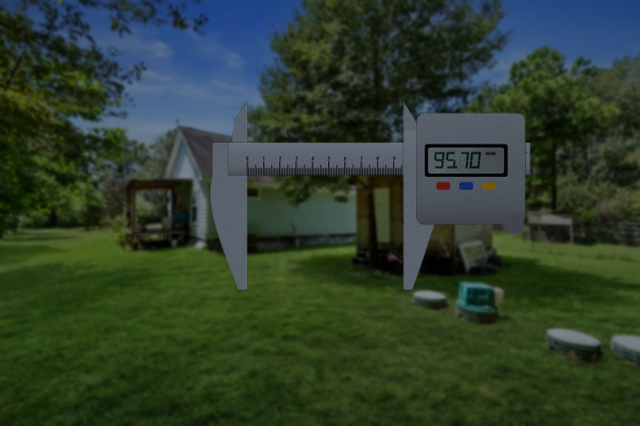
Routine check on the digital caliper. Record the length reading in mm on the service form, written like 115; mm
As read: 95.70; mm
